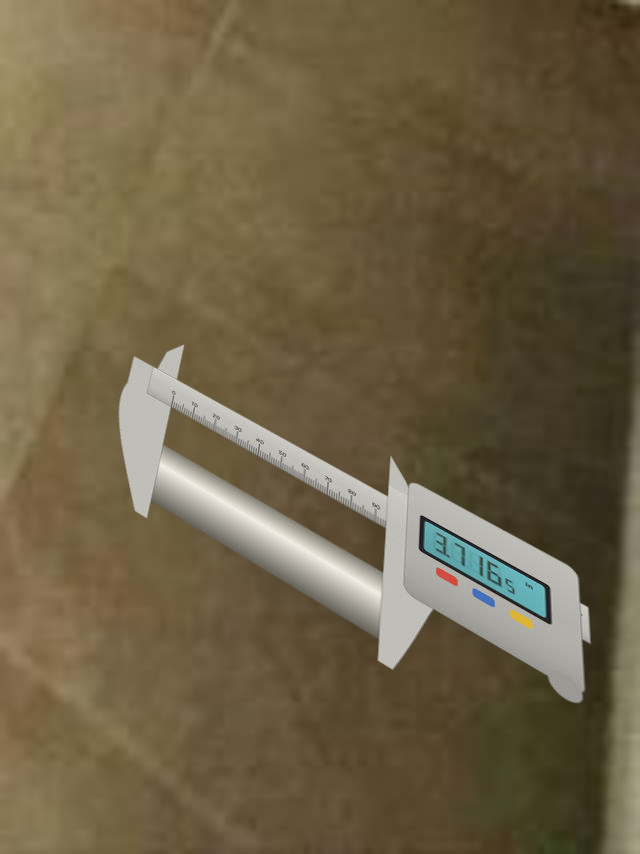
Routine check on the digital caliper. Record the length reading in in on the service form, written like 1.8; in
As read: 3.7165; in
